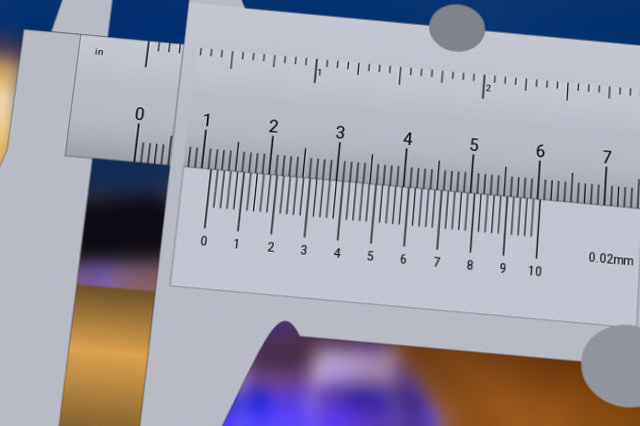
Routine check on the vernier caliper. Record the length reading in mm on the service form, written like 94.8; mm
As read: 11.4; mm
